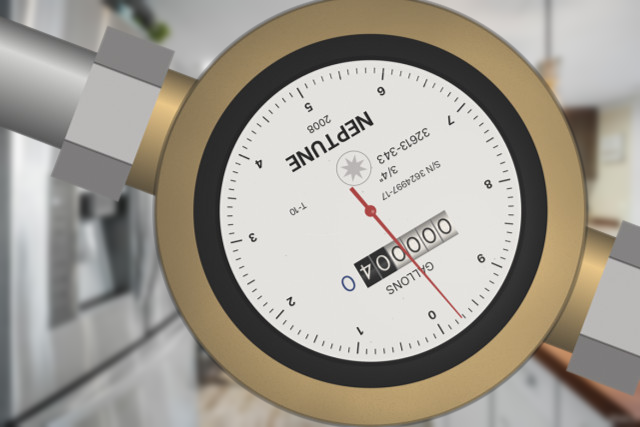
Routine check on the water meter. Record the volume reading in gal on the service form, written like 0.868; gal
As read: 39.7; gal
